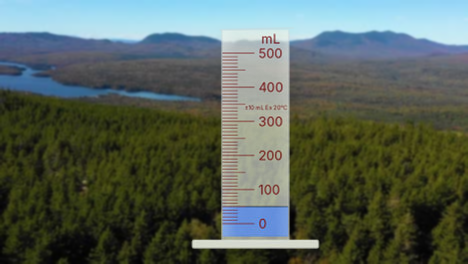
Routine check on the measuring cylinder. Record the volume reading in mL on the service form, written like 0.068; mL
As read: 50; mL
